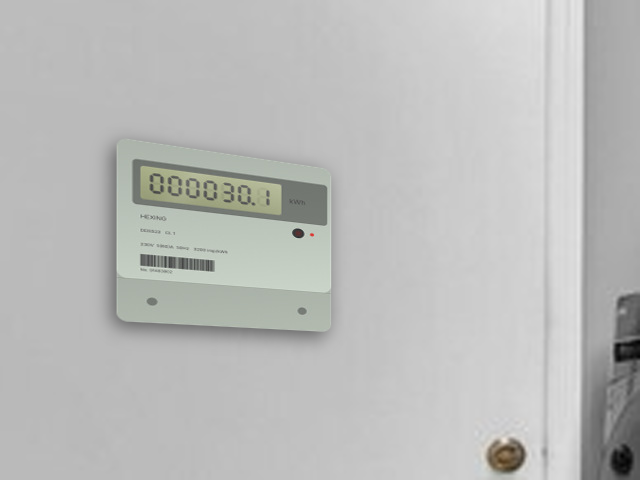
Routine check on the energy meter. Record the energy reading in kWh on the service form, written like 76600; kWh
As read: 30.1; kWh
